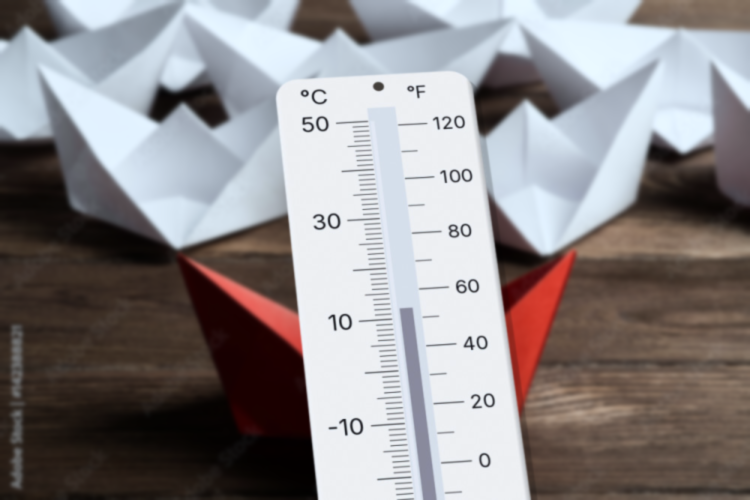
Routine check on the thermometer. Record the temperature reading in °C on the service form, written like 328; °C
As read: 12; °C
